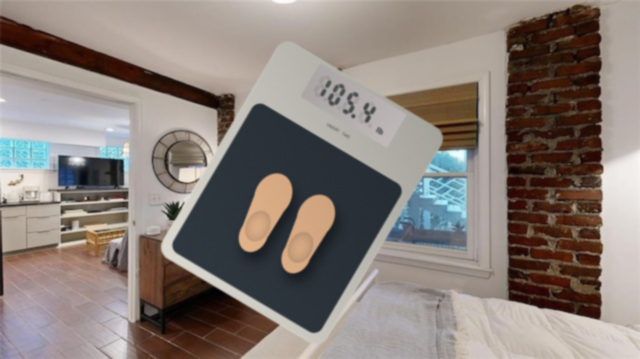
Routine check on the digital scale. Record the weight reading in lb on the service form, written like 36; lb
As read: 105.4; lb
